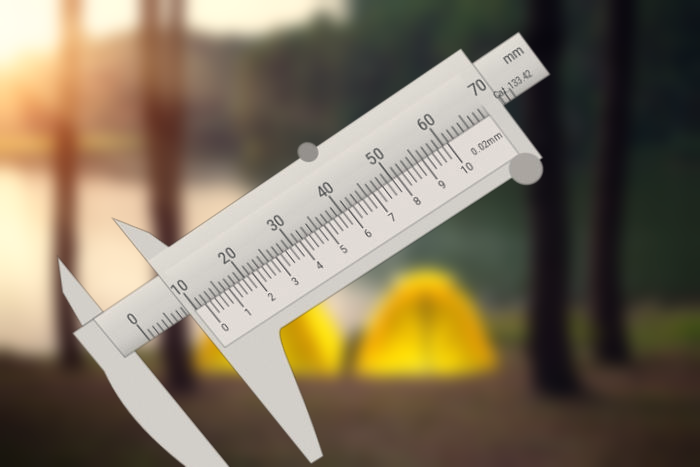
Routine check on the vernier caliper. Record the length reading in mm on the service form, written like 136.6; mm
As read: 11.8; mm
